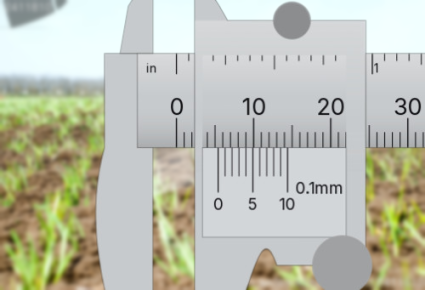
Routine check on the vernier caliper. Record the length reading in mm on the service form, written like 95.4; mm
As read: 5.4; mm
